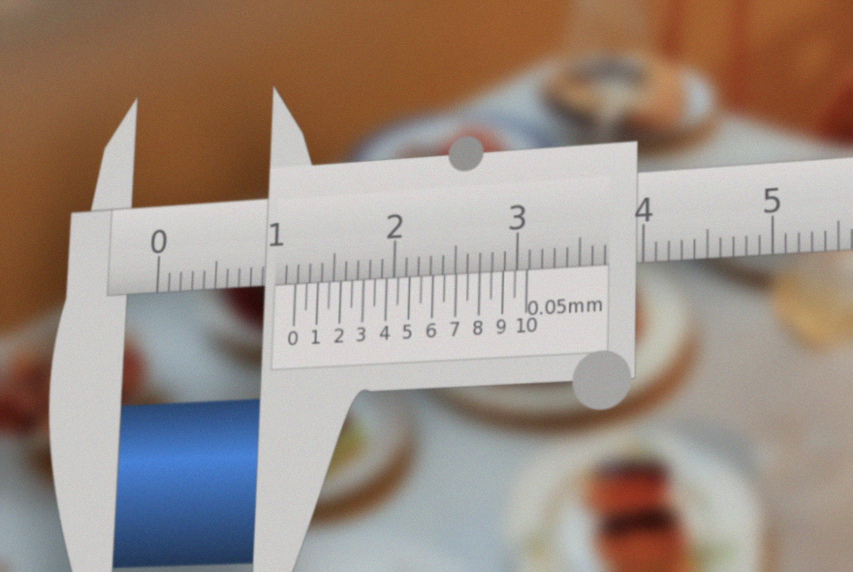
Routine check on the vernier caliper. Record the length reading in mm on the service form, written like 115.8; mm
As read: 11.8; mm
